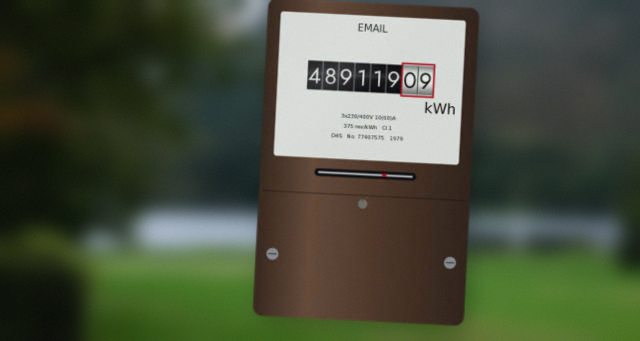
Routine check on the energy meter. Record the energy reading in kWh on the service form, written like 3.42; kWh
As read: 489119.09; kWh
